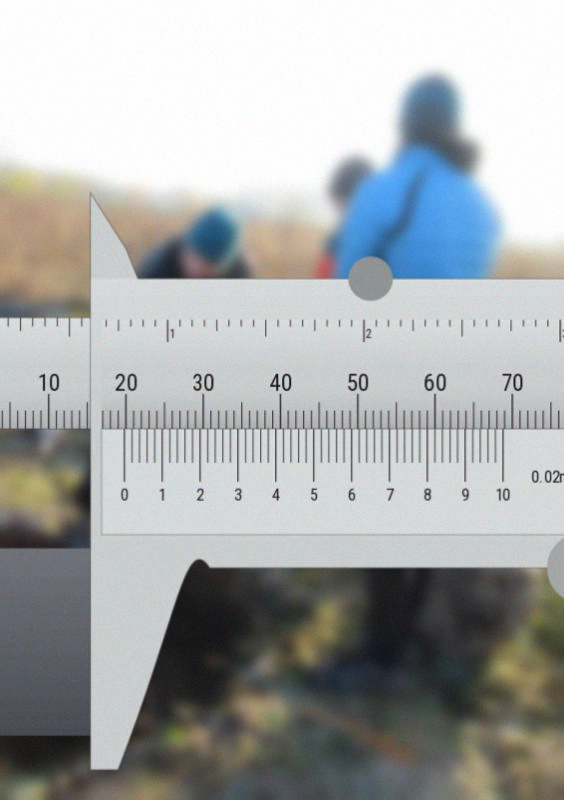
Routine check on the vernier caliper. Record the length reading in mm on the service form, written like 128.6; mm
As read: 19.8; mm
